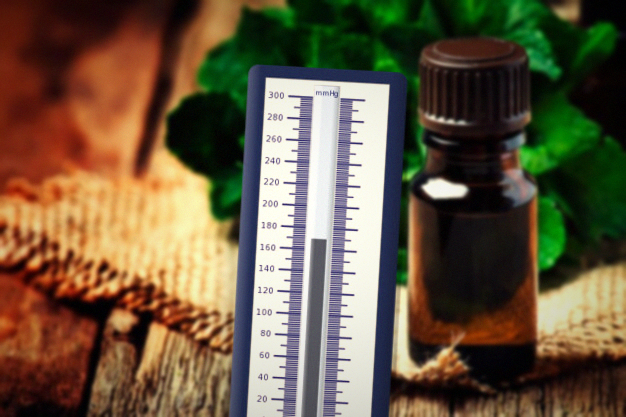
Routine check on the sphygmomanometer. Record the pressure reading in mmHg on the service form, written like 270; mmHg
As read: 170; mmHg
